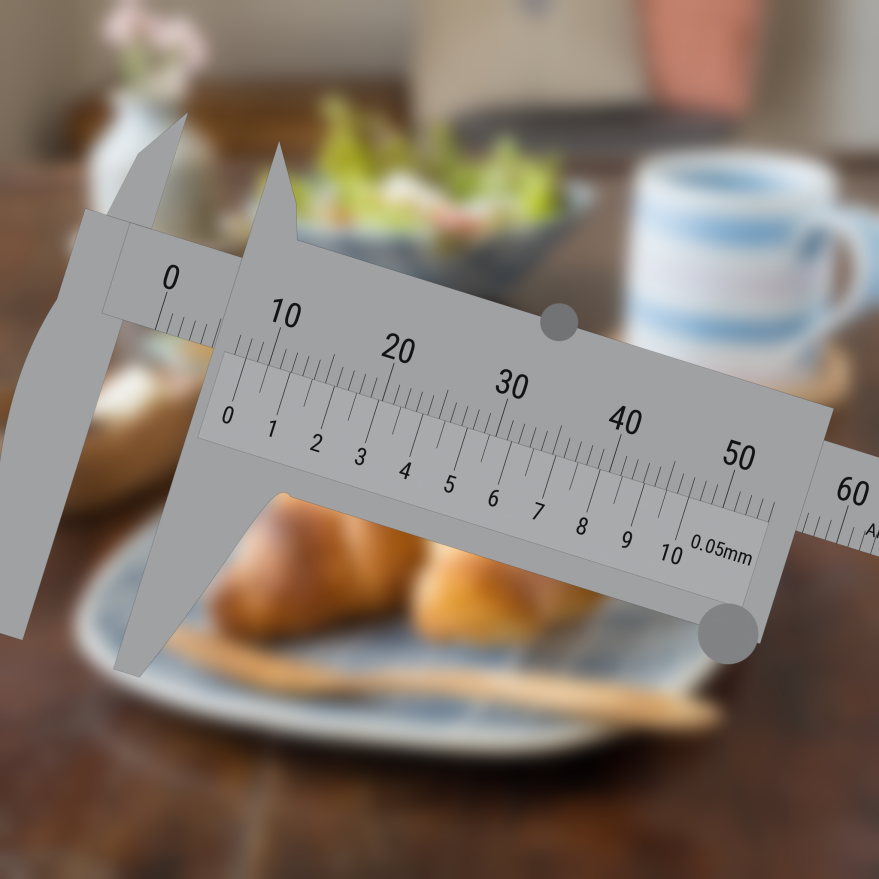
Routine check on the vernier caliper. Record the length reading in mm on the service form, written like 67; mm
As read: 8.0; mm
